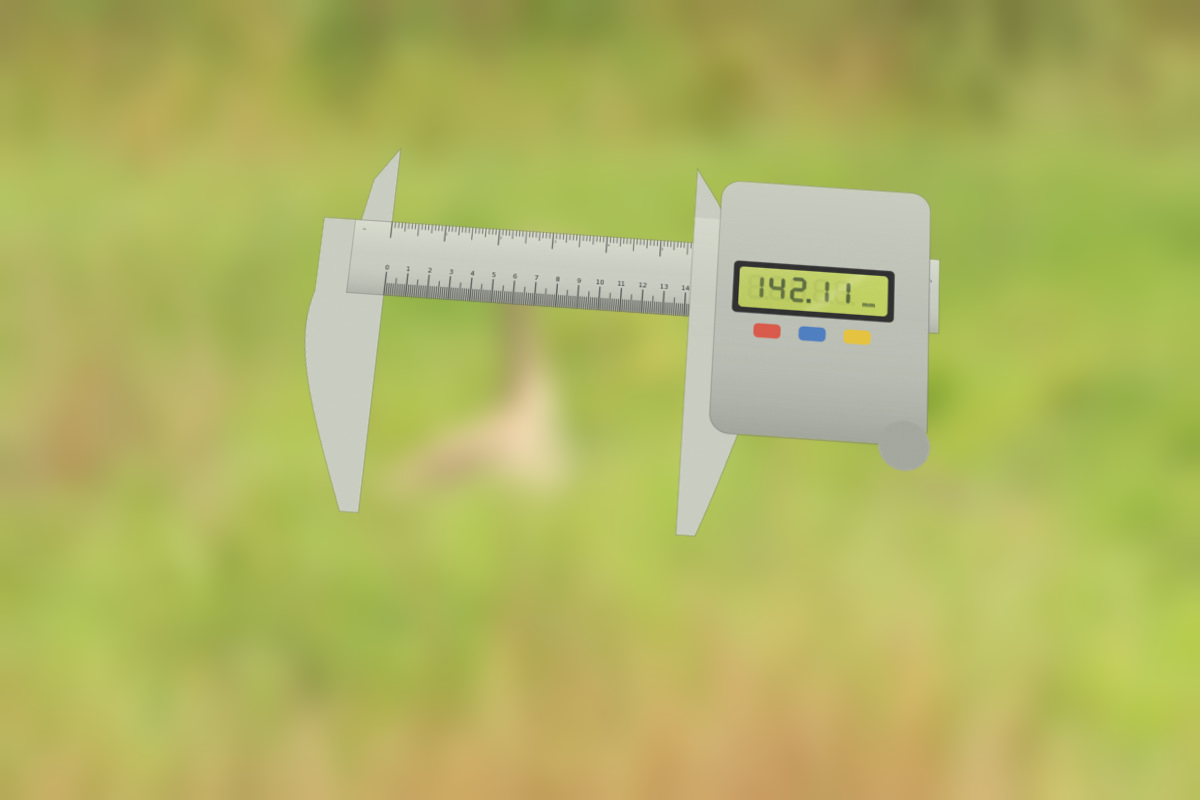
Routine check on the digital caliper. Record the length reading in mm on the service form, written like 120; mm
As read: 142.11; mm
